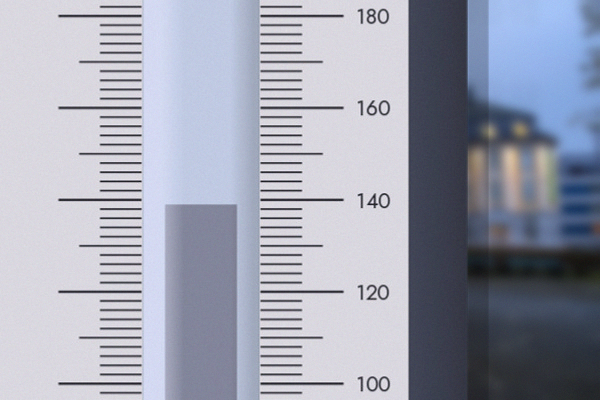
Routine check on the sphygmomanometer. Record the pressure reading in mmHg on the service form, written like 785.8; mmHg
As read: 139; mmHg
